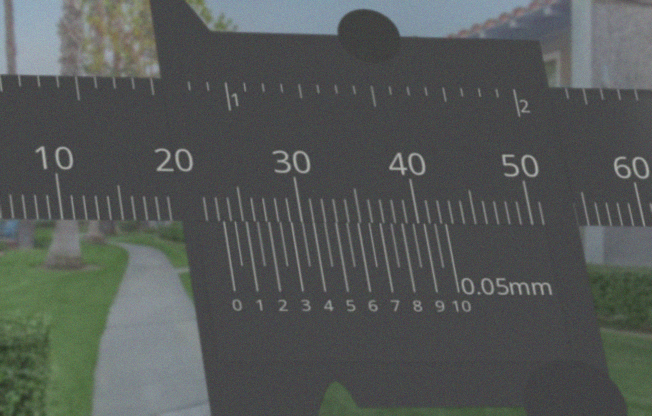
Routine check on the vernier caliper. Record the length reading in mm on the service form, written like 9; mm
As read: 23.4; mm
